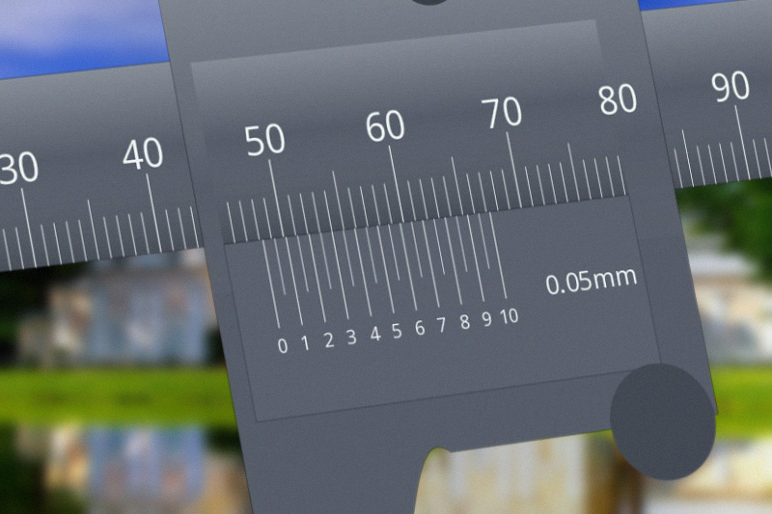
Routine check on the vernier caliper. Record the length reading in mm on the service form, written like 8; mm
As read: 48.3; mm
